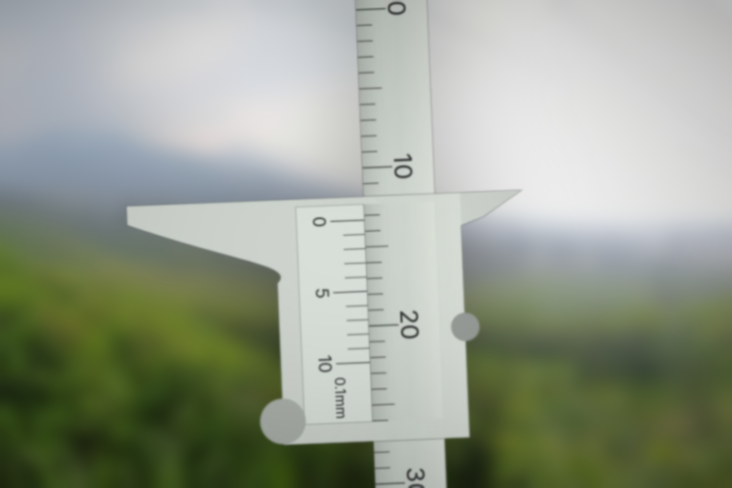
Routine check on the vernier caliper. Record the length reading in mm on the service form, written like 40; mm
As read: 13.3; mm
